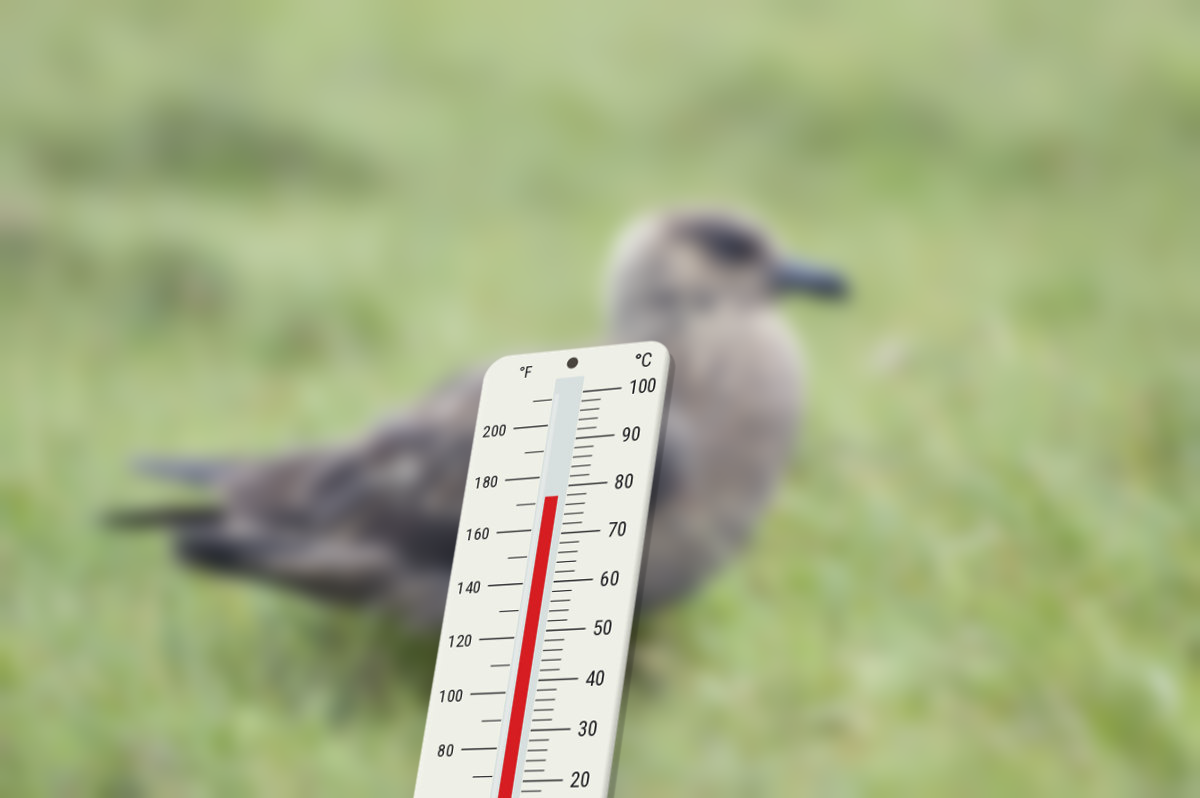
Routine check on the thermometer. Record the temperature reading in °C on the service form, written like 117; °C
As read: 78; °C
